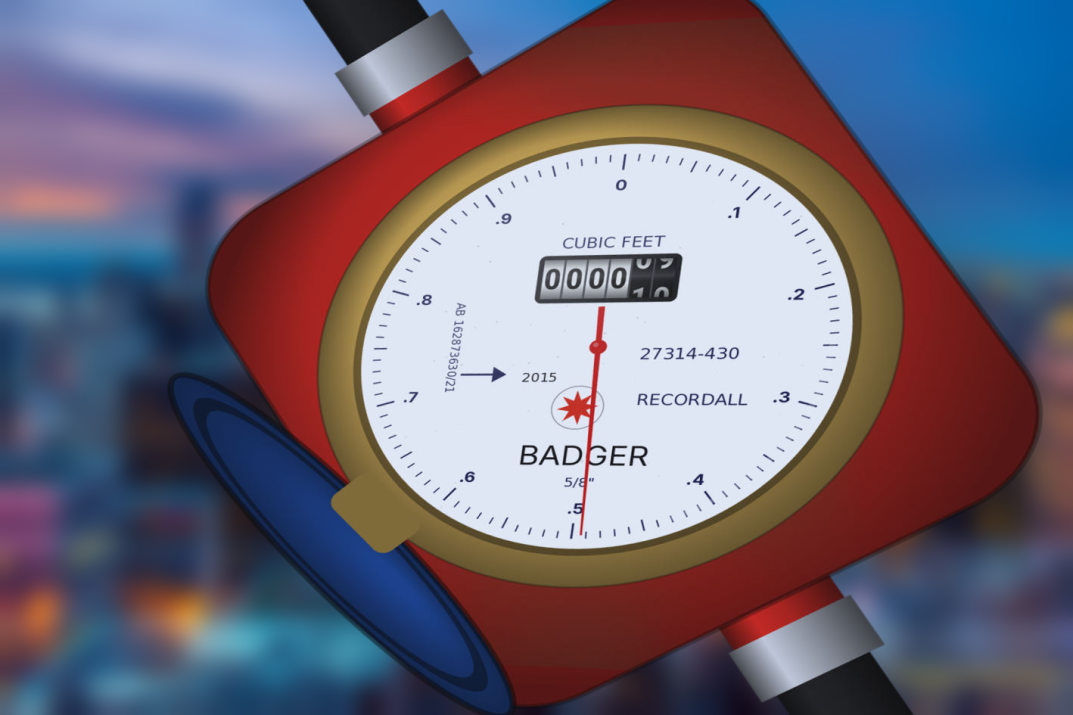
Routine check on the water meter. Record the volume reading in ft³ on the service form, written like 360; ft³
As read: 9.49; ft³
